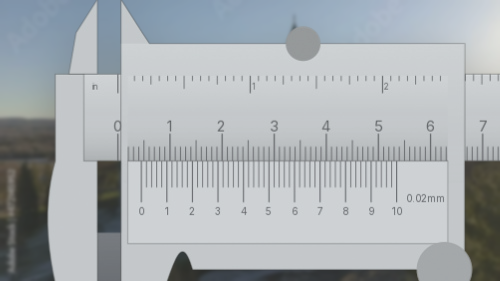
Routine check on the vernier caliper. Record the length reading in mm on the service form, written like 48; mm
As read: 4.5; mm
